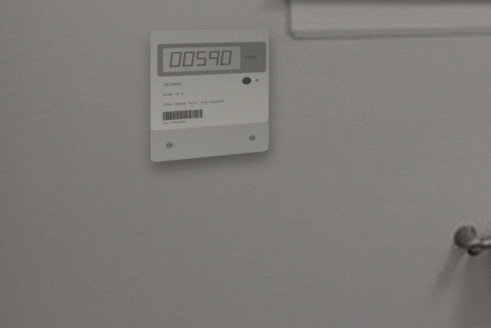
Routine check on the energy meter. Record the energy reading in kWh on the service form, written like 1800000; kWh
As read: 590; kWh
